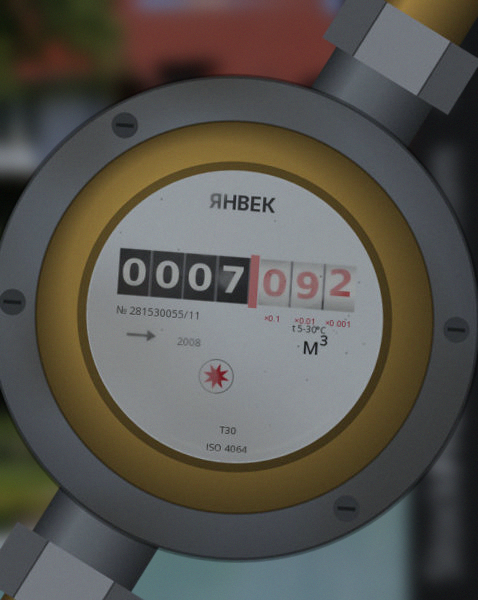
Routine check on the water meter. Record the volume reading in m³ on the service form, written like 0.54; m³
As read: 7.092; m³
